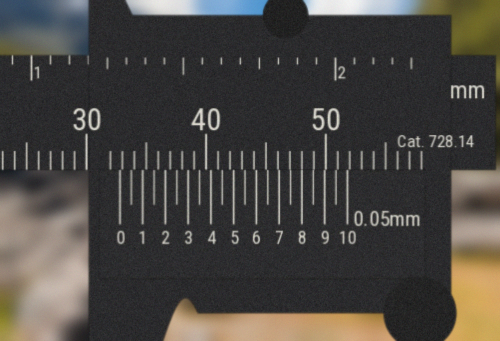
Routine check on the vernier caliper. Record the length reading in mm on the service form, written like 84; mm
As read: 32.8; mm
